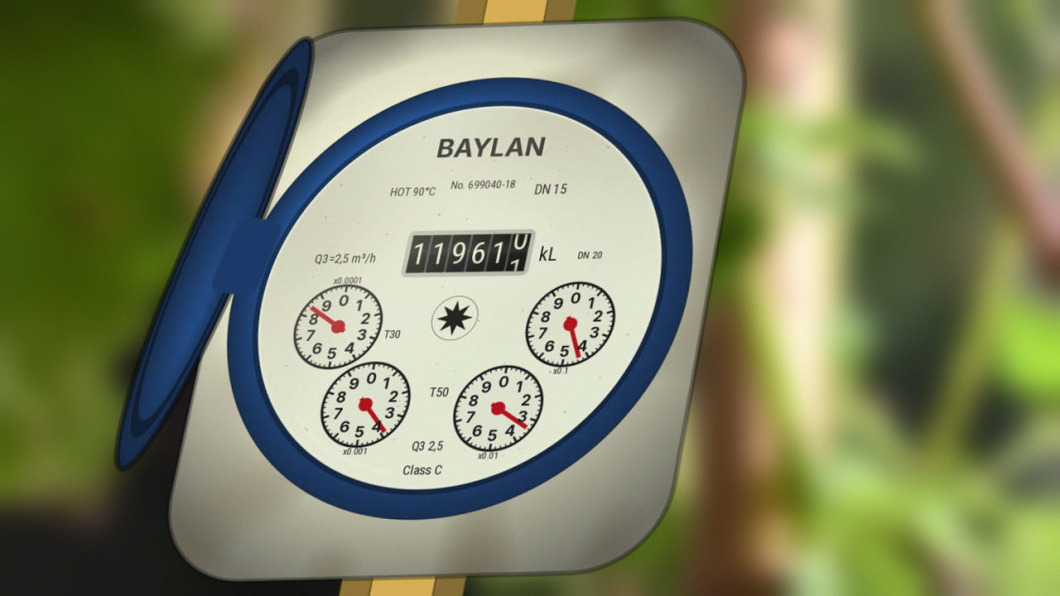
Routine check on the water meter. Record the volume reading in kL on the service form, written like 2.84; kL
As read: 119610.4338; kL
